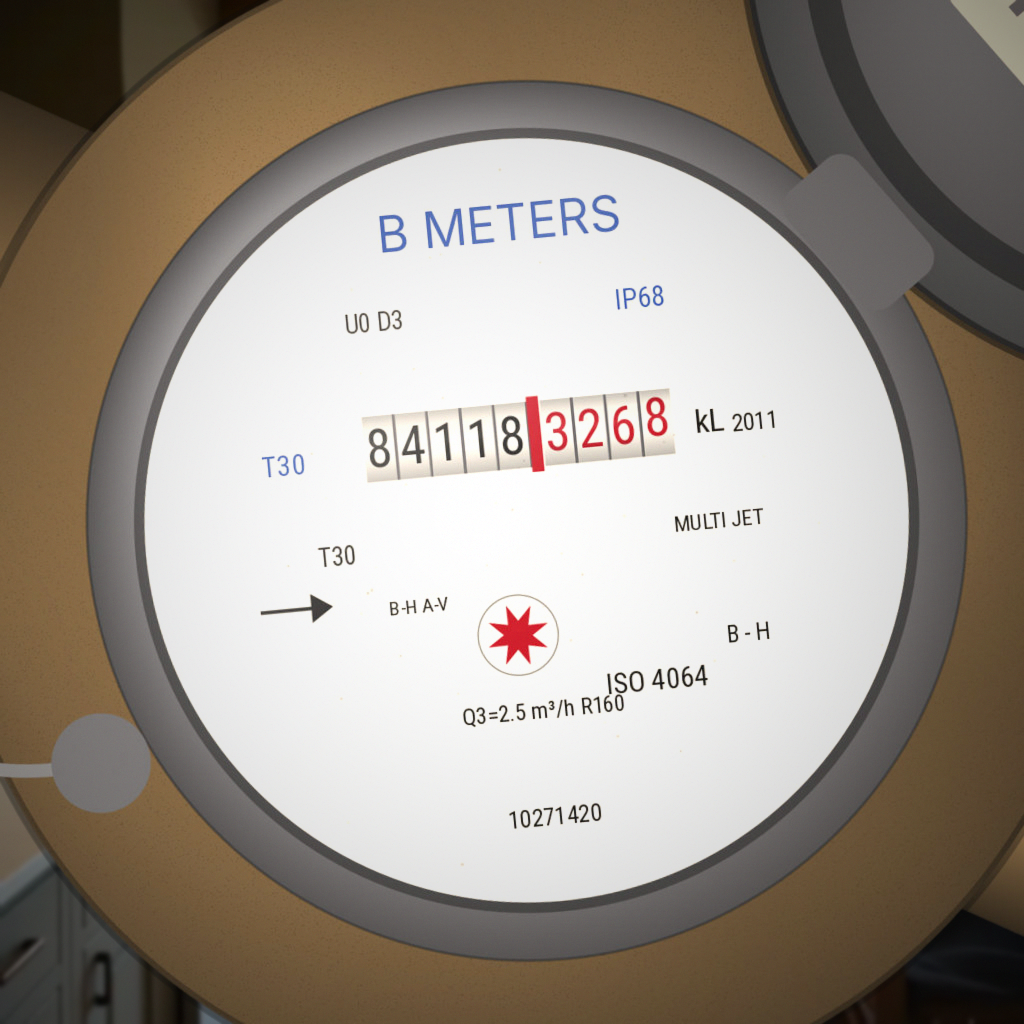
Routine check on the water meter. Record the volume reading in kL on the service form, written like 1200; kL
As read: 84118.3268; kL
